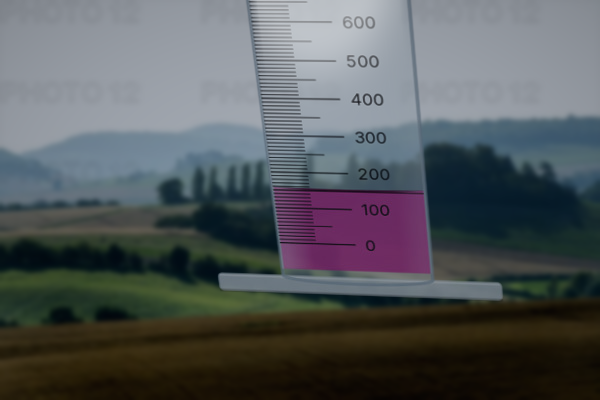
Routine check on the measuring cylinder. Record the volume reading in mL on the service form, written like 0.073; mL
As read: 150; mL
